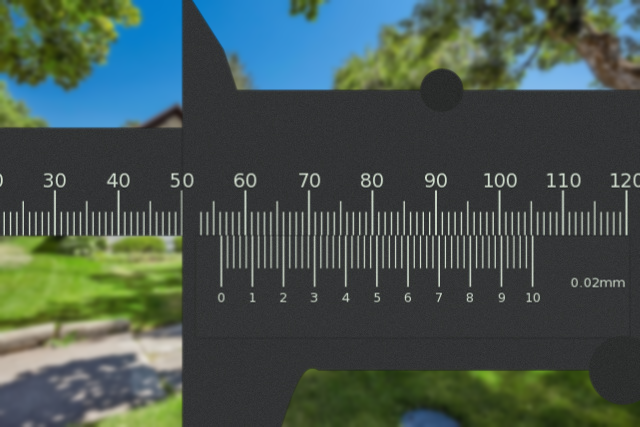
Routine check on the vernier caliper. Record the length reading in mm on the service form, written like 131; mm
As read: 56.2; mm
